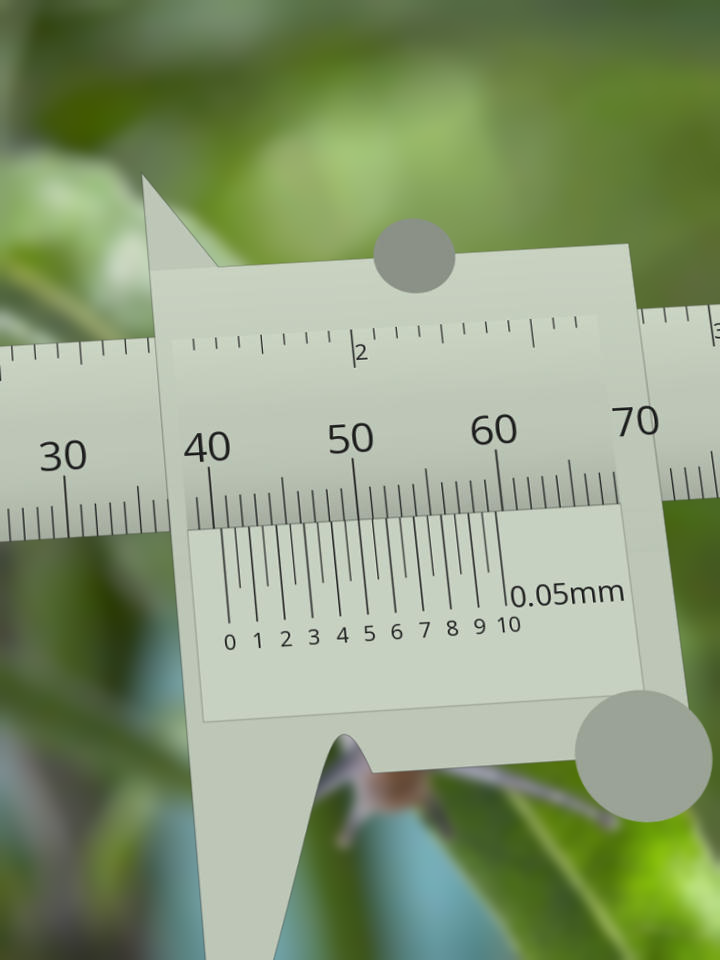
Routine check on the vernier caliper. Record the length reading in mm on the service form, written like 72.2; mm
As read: 40.5; mm
